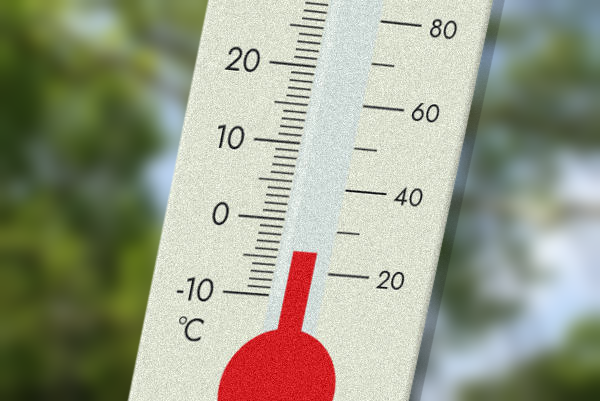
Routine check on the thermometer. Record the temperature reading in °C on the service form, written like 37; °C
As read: -4; °C
